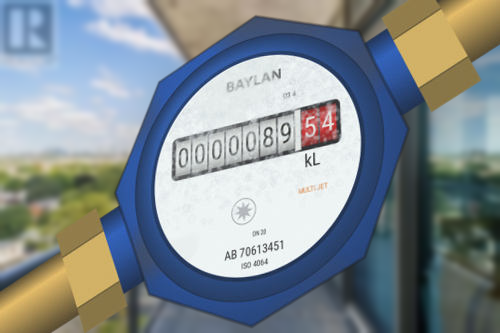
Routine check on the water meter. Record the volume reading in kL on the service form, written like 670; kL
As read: 89.54; kL
